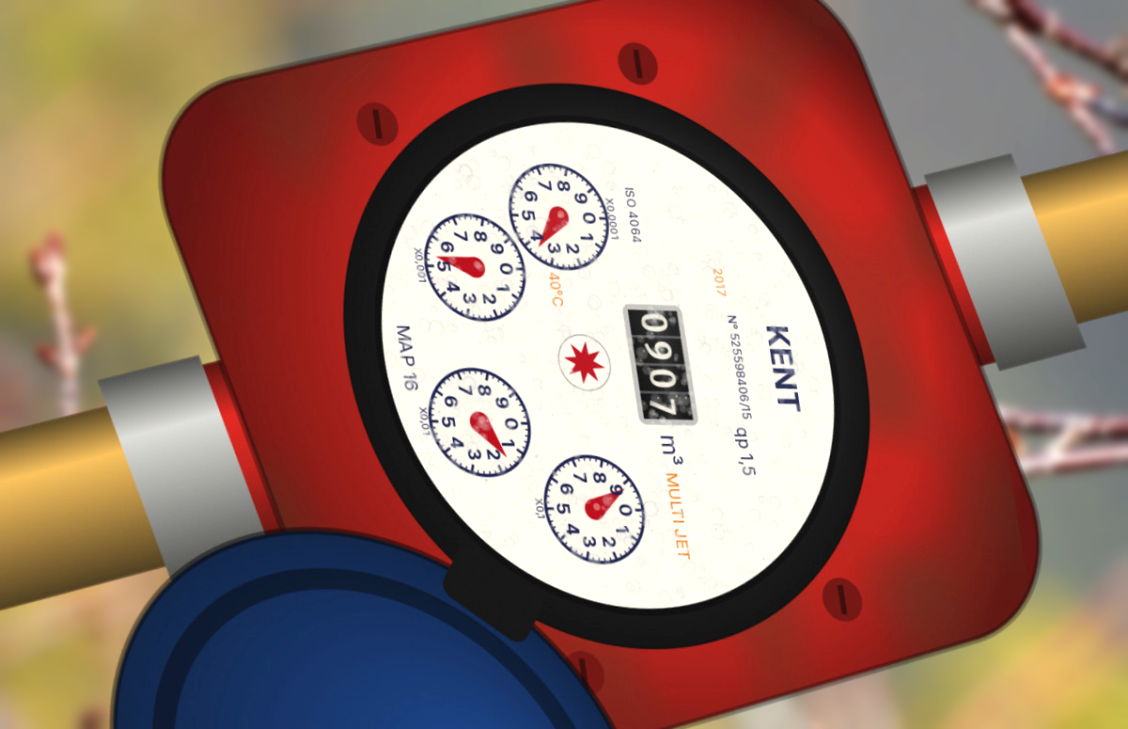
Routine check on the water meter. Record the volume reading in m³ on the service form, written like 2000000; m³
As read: 906.9153; m³
